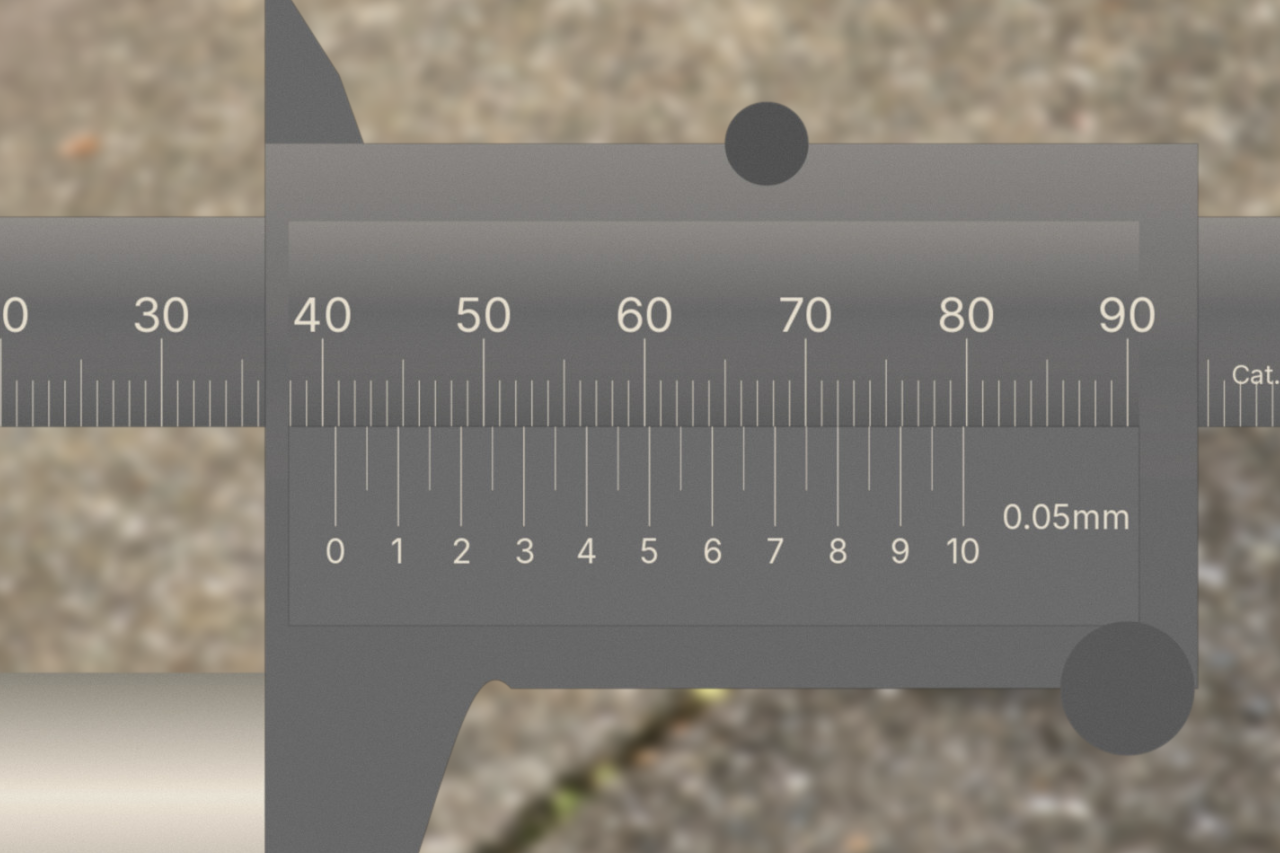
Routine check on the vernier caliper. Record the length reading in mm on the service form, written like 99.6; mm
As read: 40.8; mm
